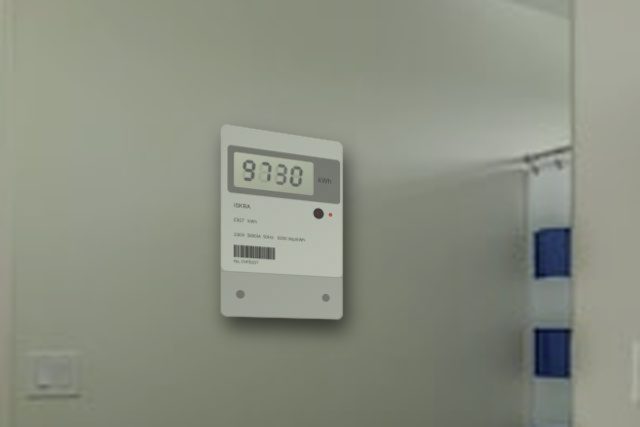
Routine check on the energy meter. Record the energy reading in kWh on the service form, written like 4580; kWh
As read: 9730; kWh
